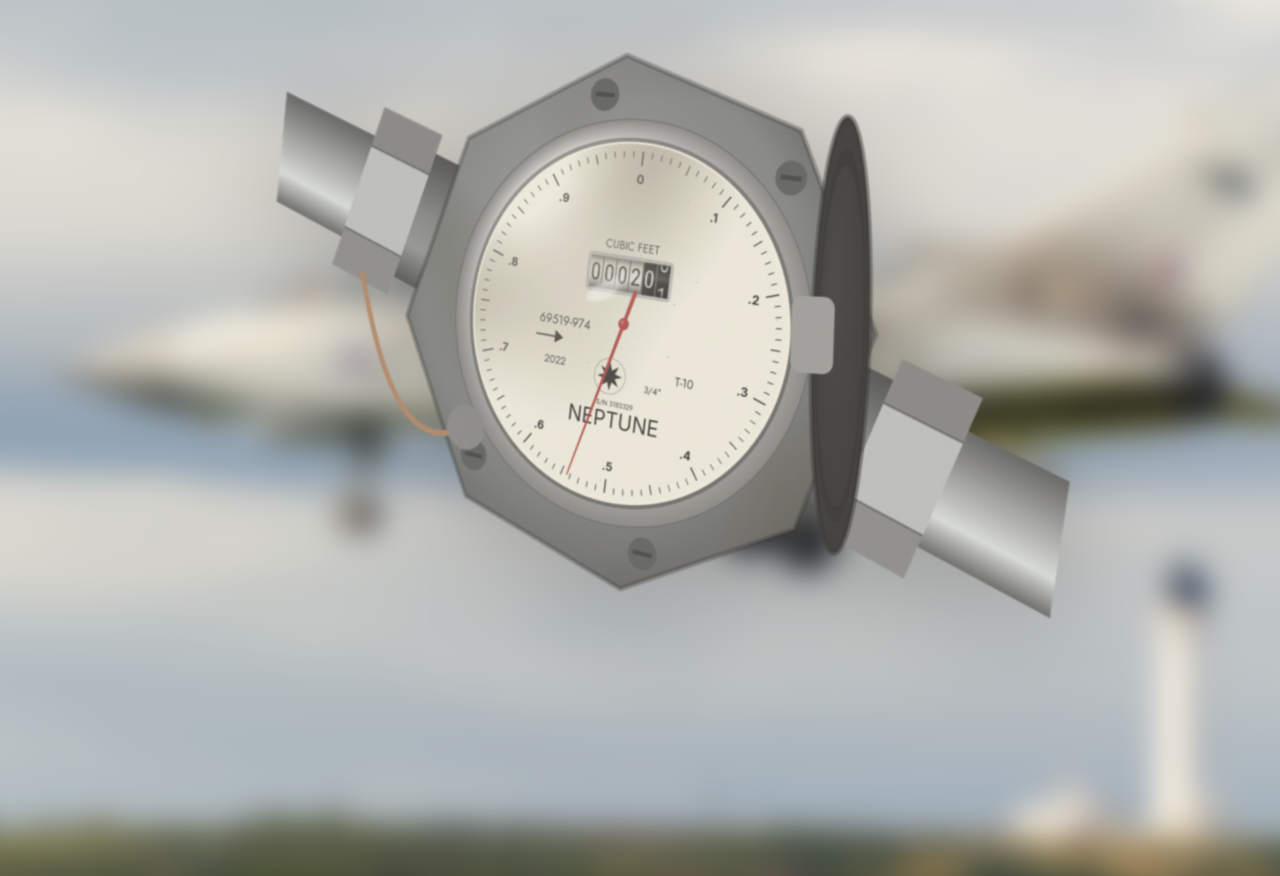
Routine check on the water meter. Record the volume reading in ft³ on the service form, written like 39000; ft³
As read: 200.54; ft³
